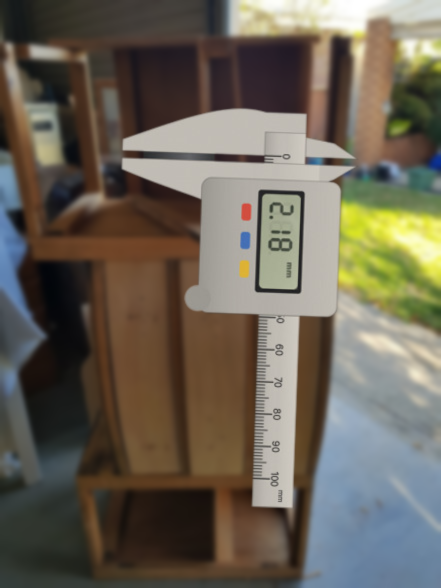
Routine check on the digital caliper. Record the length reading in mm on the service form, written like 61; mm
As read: 2.18; mm
